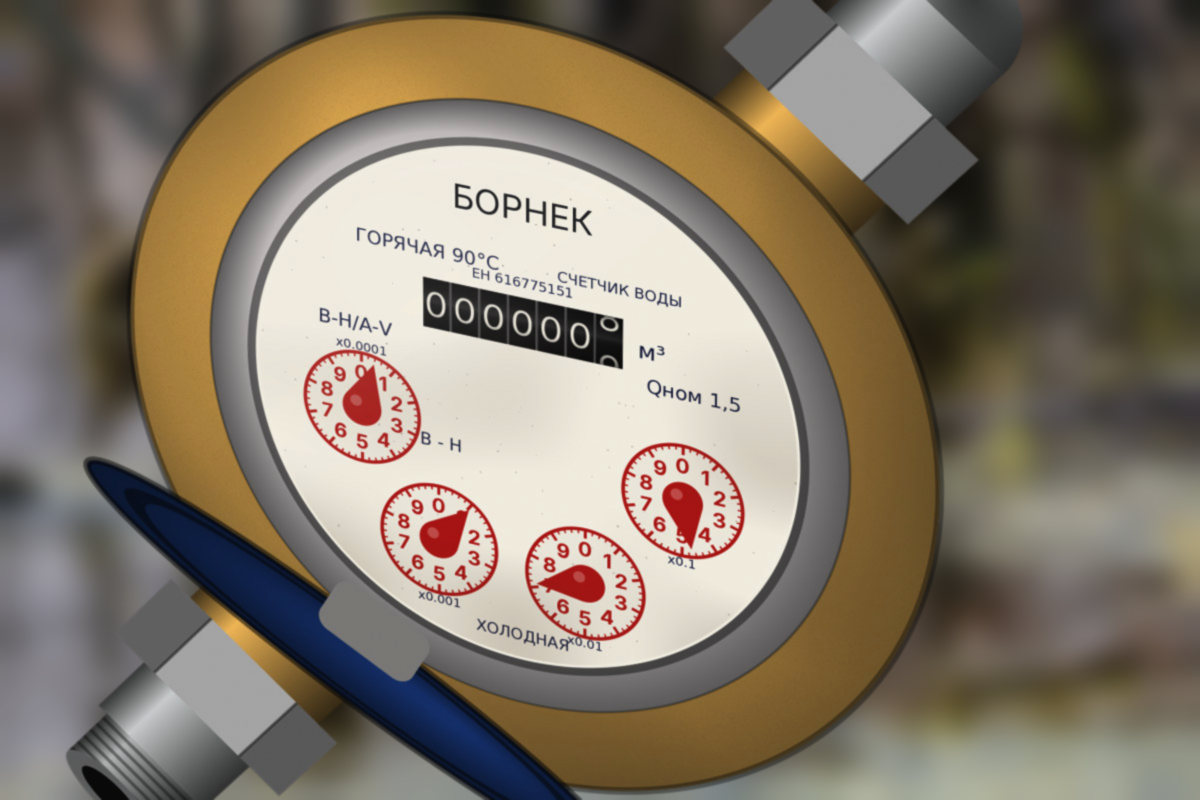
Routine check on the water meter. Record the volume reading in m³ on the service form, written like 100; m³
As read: 8.4710; m³
